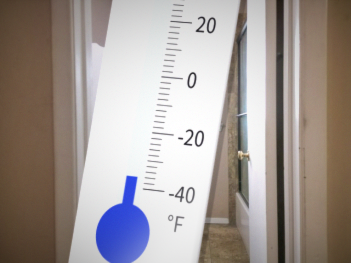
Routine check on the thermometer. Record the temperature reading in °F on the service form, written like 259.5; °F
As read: -36; °F
